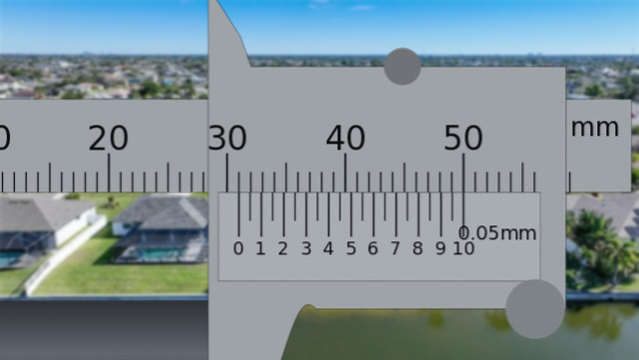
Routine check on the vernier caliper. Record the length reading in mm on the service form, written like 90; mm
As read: 31.0; mm
